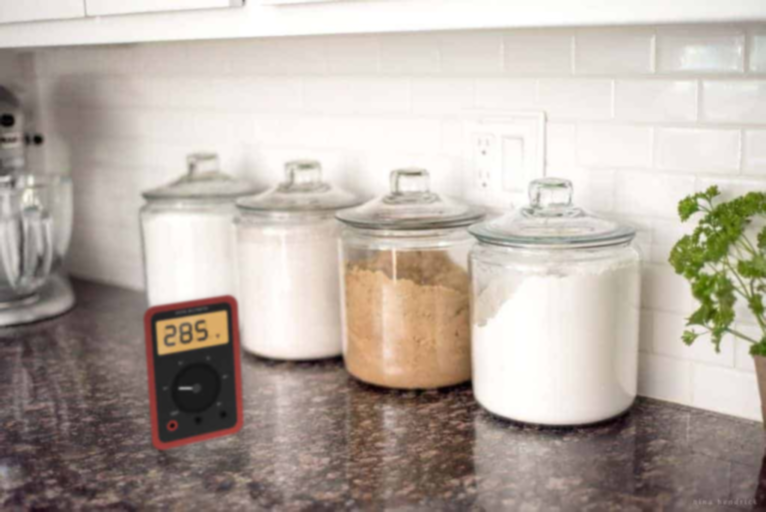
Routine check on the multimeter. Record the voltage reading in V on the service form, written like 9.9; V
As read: 285; V
